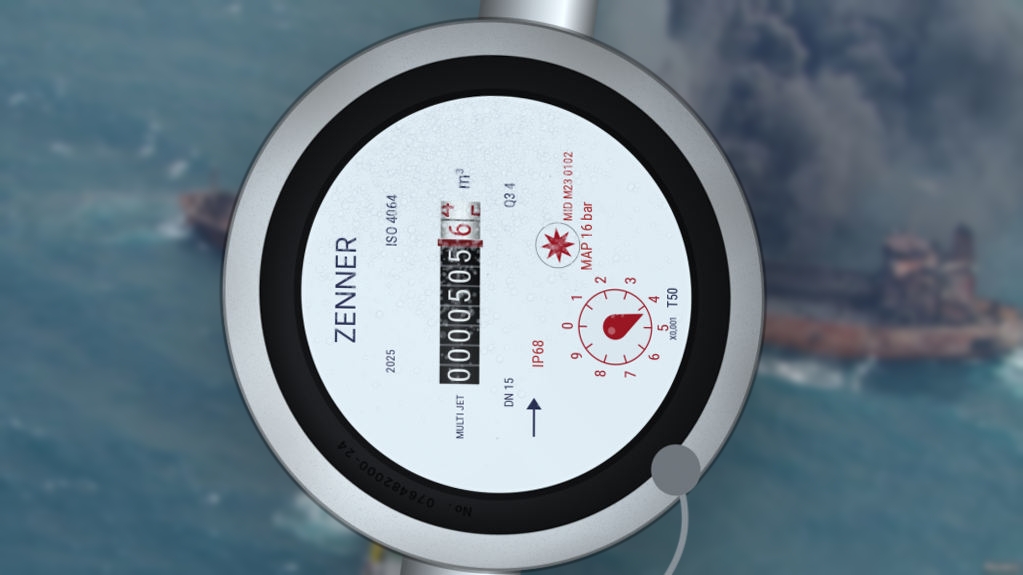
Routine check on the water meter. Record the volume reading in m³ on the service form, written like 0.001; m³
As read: 505.644; m³
